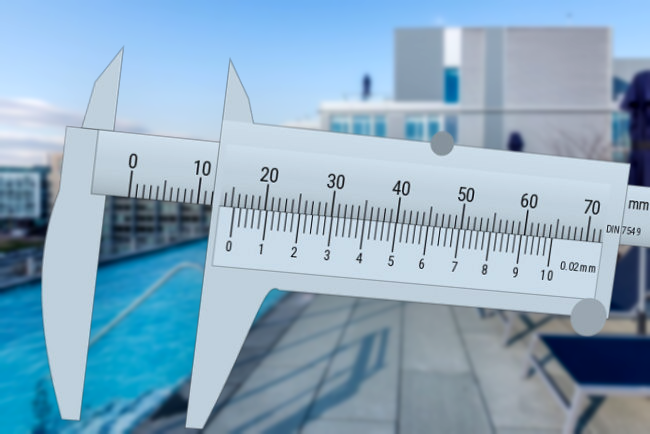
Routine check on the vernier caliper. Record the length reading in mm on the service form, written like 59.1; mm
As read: 15.4; mm
